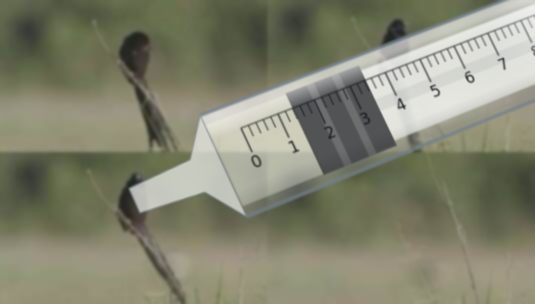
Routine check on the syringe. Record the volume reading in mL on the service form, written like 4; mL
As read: 1.4; mL
